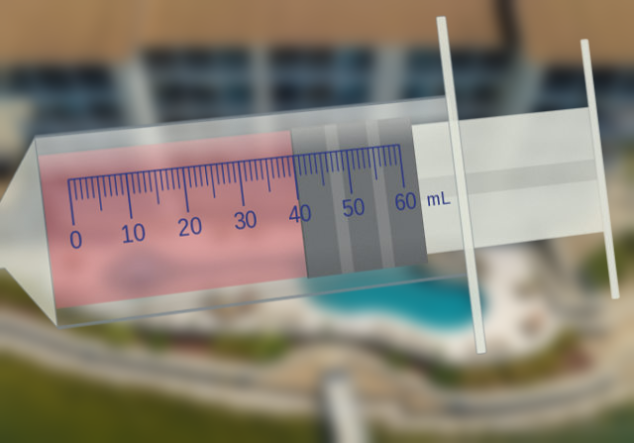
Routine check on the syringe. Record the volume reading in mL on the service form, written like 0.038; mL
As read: 40; mL
